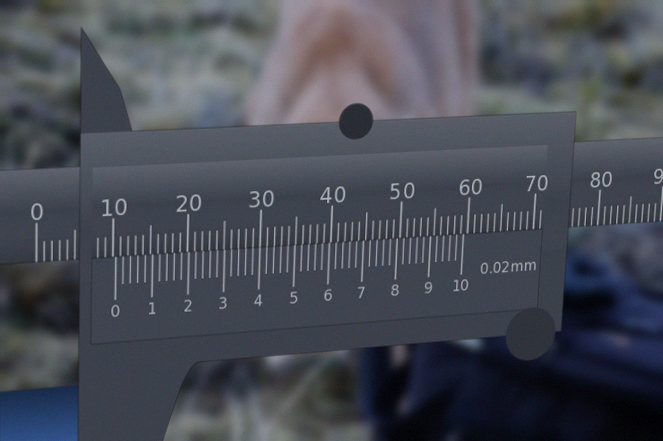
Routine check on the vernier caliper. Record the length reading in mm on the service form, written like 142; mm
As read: 10.4; mm
